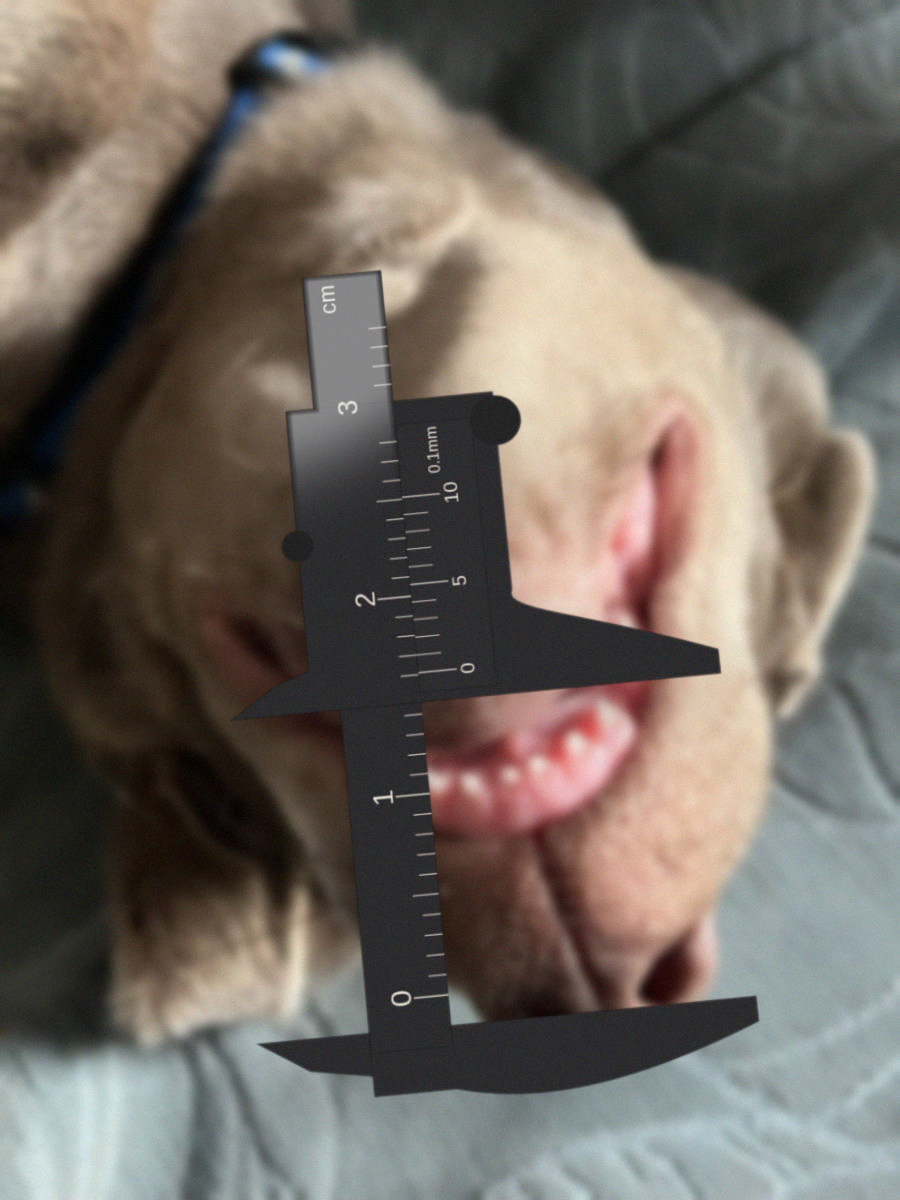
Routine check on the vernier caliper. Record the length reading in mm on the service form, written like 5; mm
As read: 16.1; mm
